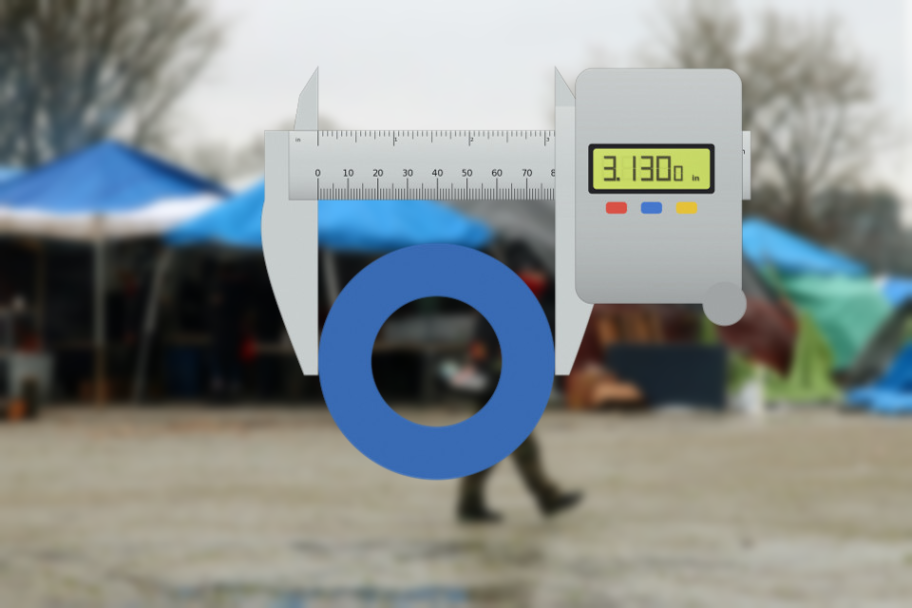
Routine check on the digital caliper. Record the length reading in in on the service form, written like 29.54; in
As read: 3.1300; in
